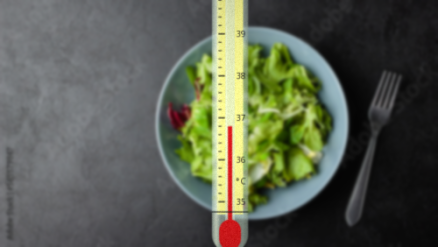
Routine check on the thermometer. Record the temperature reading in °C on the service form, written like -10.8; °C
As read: 36.8; °C
